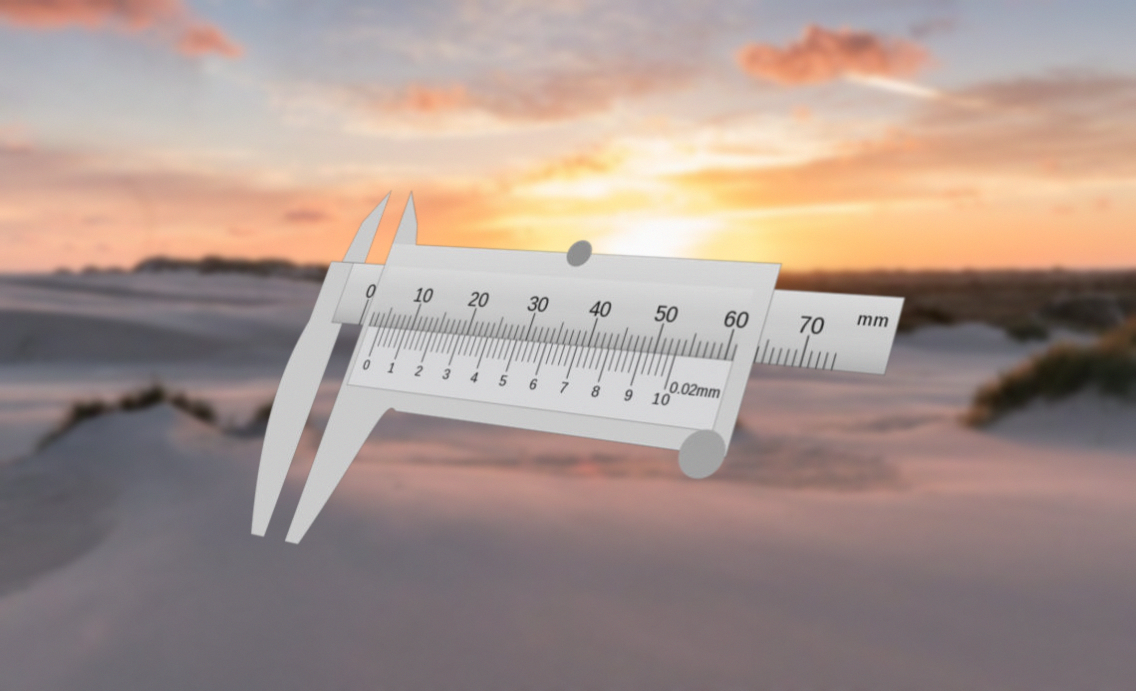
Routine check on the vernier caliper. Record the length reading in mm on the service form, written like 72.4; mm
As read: 4.0; mm
